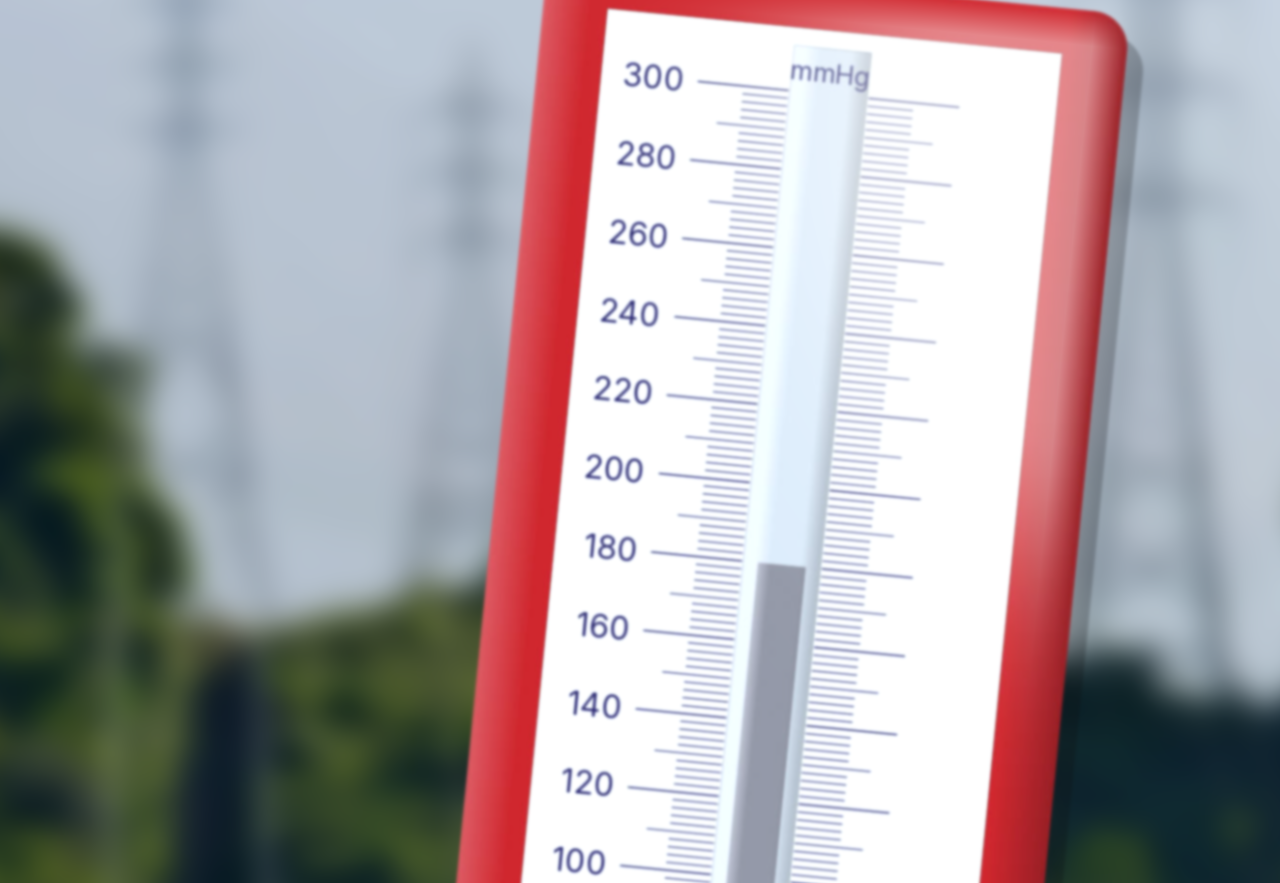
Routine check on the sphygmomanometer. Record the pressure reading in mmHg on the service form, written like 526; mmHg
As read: 180; mmHg
